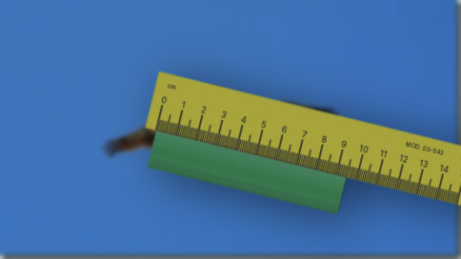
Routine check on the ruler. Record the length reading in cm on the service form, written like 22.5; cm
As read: 9.5; cm
